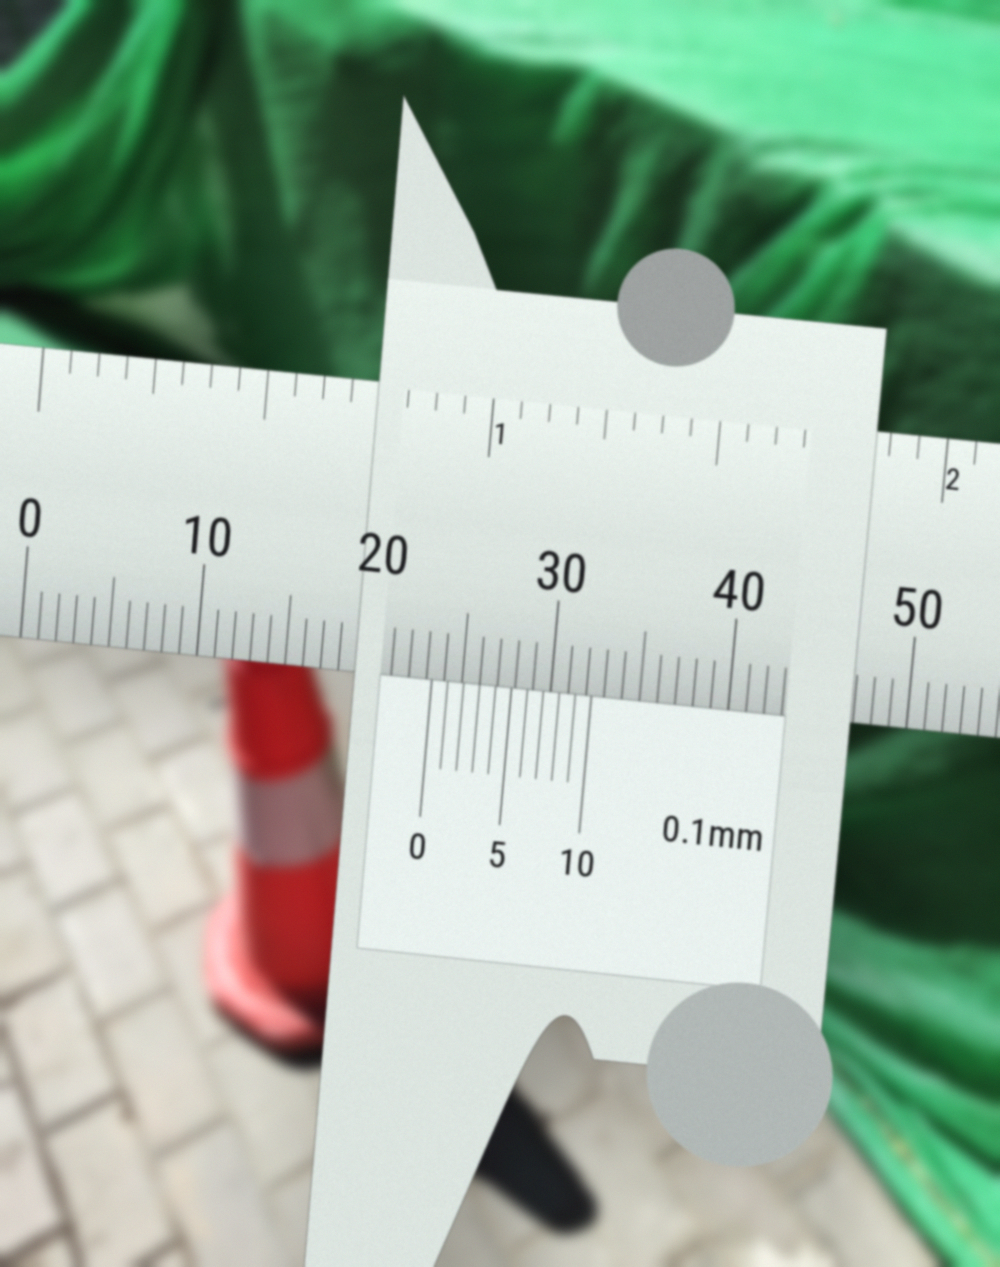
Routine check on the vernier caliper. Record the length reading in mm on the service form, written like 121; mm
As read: 23.3; mm
